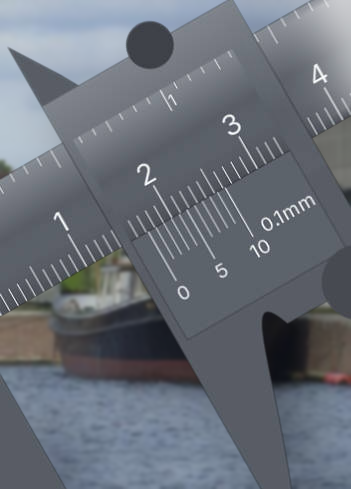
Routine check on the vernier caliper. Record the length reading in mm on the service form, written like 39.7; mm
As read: 17.2; mm
